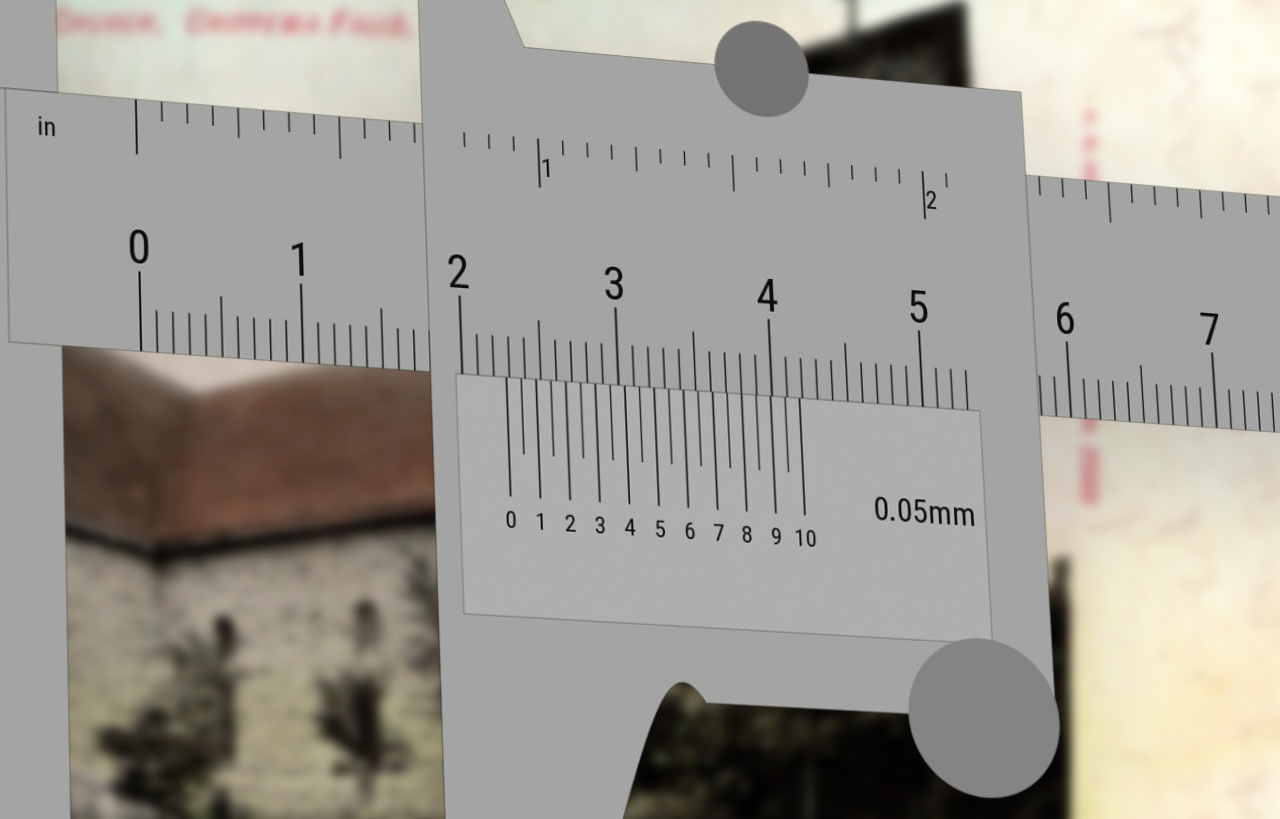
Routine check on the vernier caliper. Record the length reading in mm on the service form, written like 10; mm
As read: 22.8; mm
